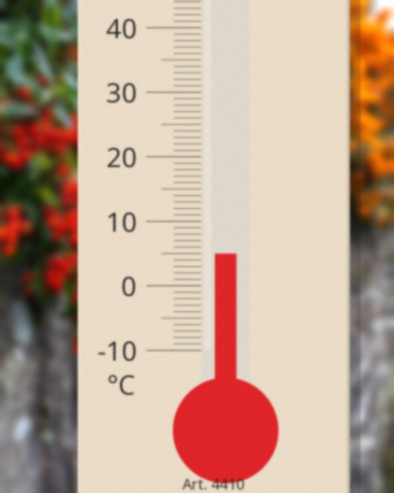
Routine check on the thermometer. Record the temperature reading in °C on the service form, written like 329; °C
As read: 5; °C
